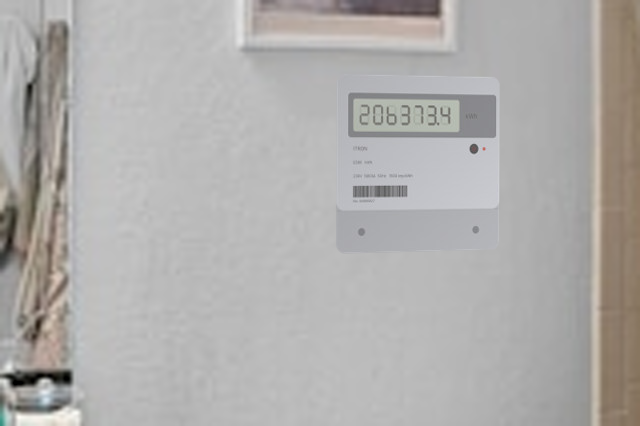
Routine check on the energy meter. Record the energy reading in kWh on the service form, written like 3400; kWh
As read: 206373.4; kWh
